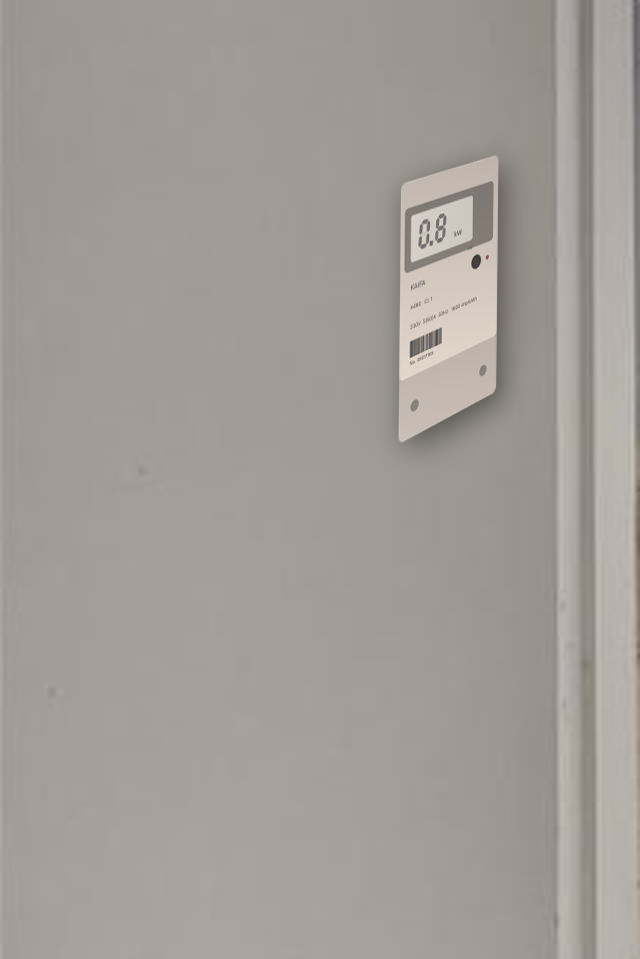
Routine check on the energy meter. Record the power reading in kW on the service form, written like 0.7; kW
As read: 0.8; kW
